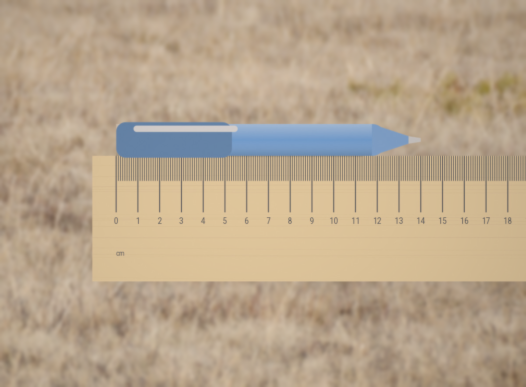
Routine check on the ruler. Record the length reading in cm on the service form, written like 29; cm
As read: 14; cm
